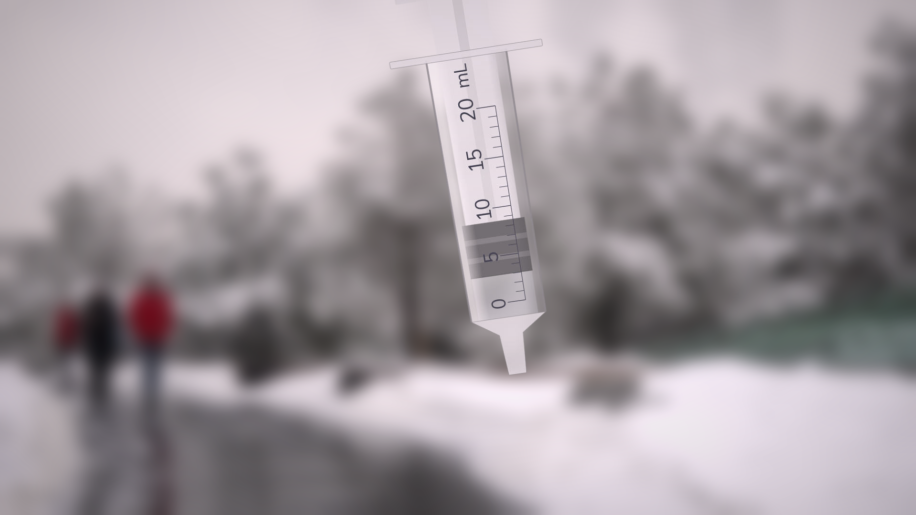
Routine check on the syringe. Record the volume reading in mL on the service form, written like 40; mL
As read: 3; mL
